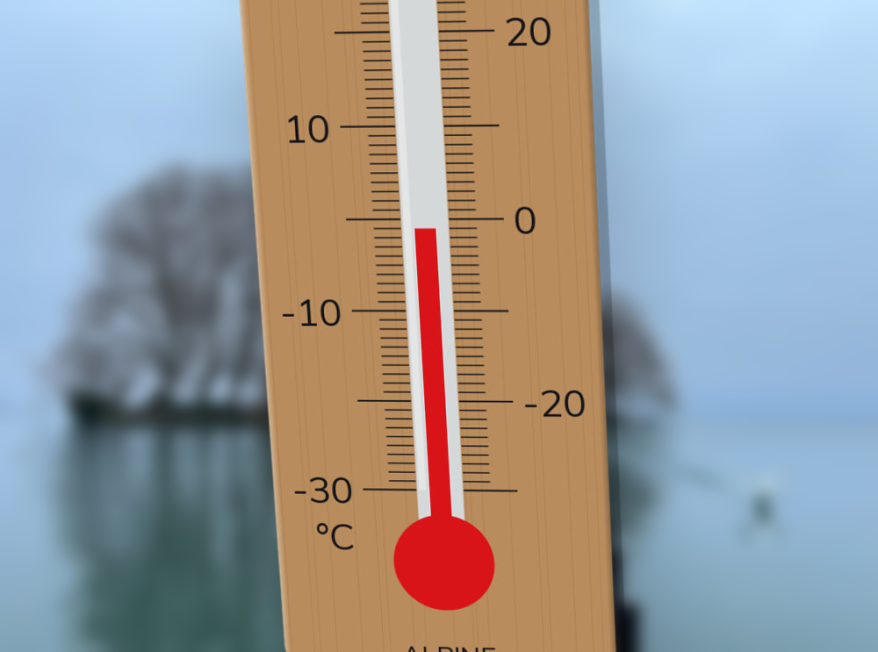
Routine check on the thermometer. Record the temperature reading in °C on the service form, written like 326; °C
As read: -1; °C
